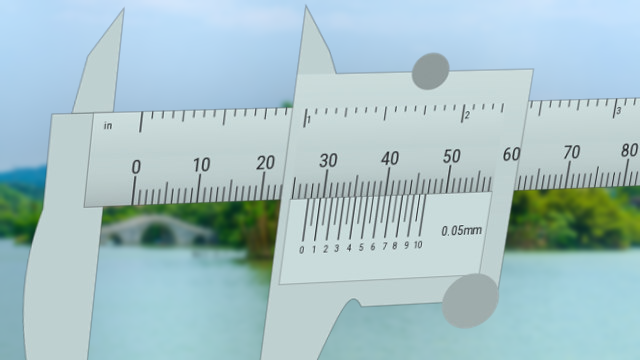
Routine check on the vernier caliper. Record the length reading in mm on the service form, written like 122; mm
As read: 27.6; mm
